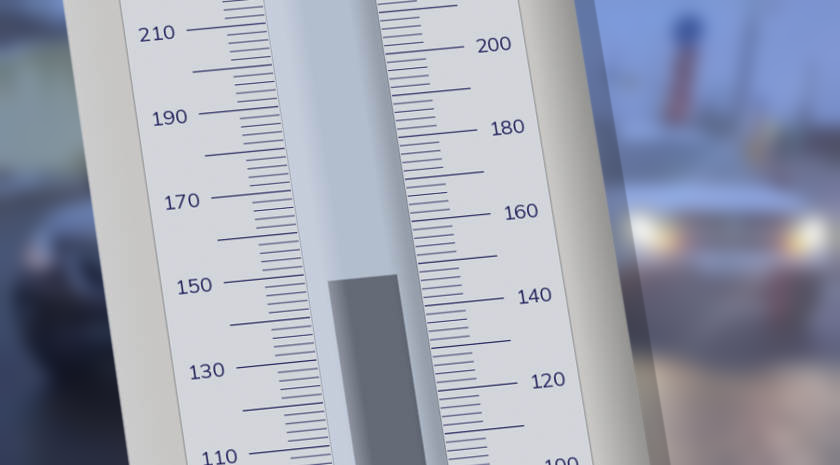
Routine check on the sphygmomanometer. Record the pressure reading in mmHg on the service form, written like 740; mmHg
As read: 148; mmHg
